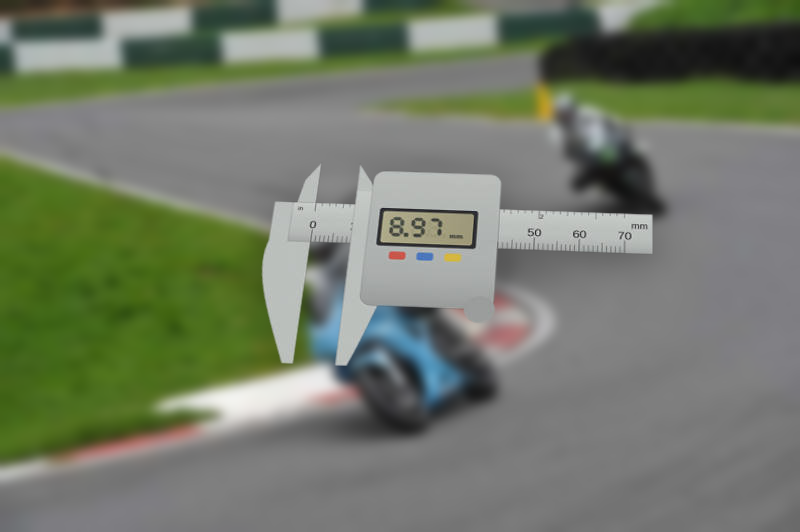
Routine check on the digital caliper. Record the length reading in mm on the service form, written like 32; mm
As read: 8.97; mm
